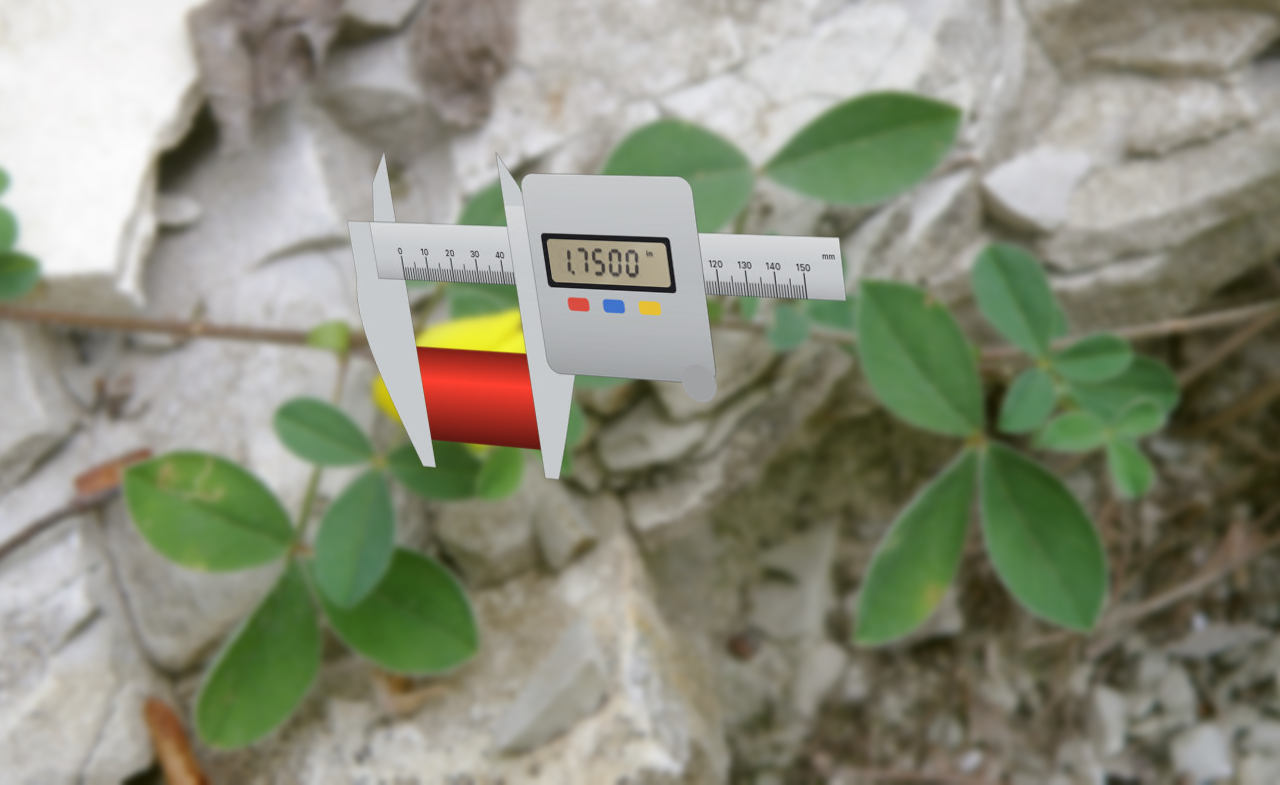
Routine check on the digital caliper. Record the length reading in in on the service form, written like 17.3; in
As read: 1.7500; in
